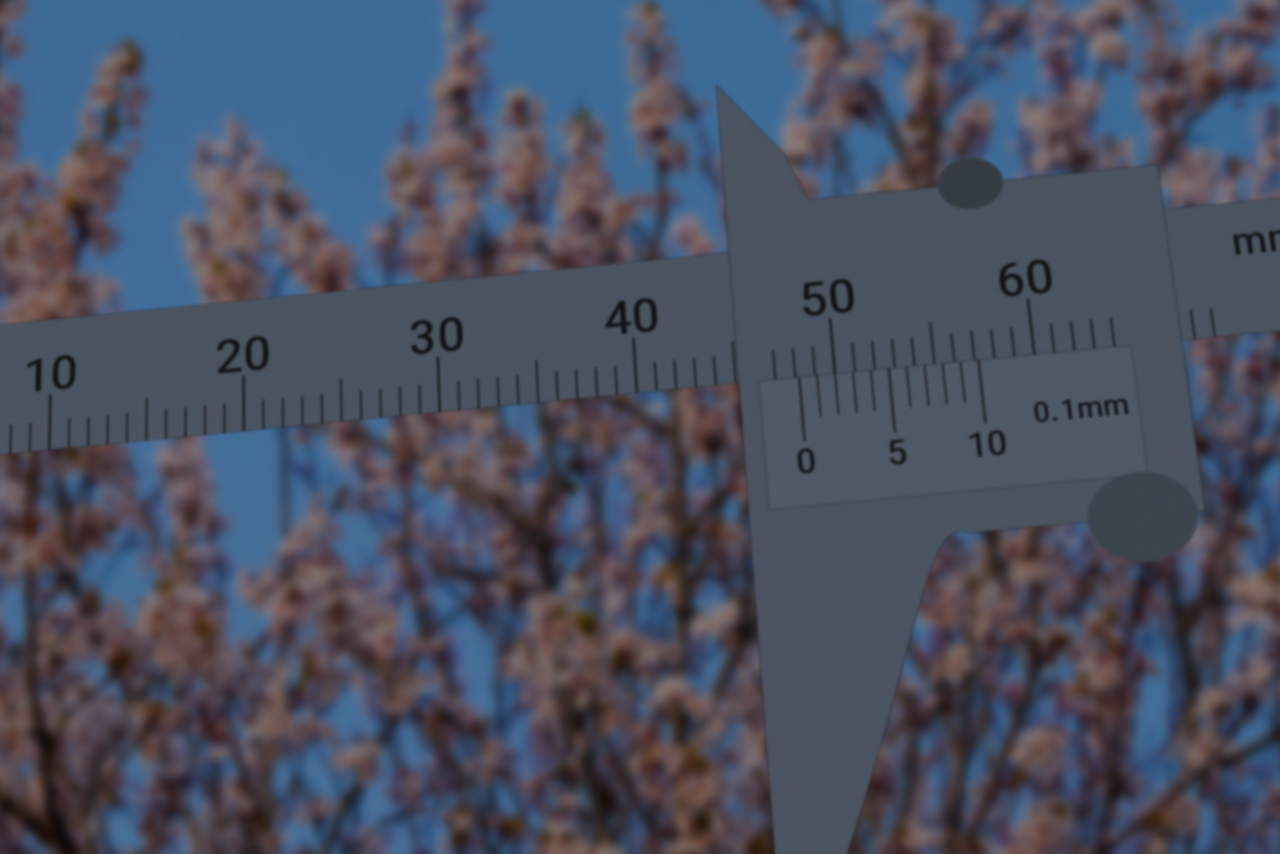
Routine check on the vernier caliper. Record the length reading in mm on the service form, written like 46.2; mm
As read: 48.2; mm
